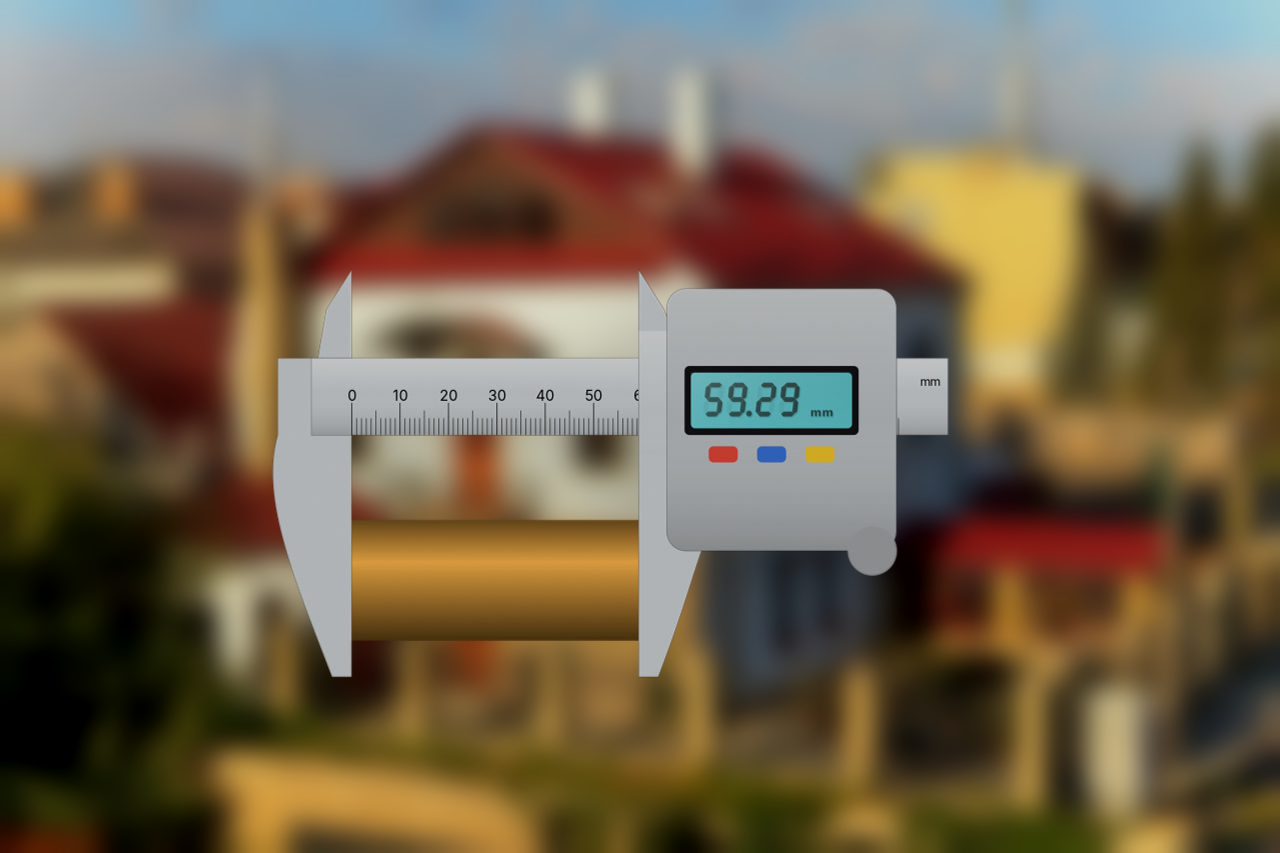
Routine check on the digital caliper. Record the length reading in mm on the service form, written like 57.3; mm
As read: 59.29; mm
